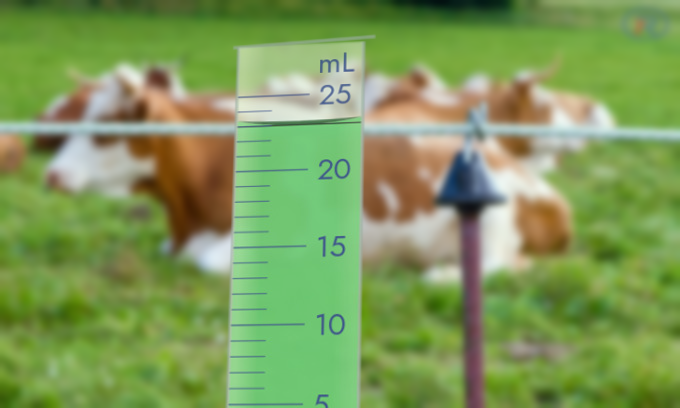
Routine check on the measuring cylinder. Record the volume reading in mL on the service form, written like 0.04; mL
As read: 23; mL
